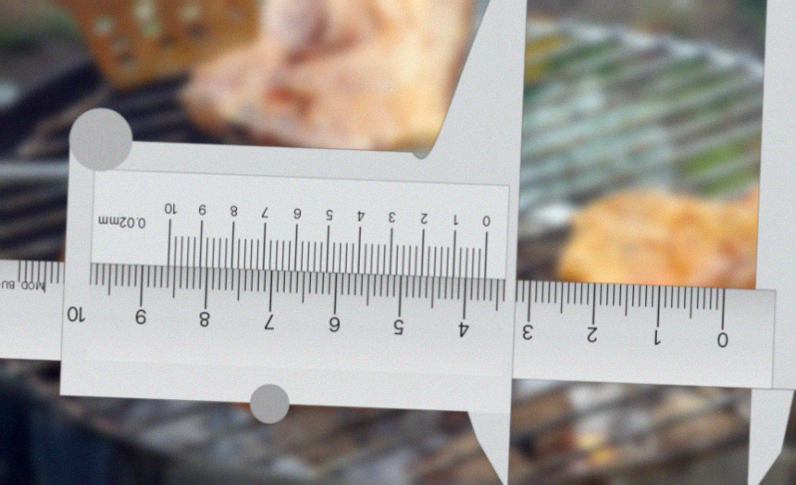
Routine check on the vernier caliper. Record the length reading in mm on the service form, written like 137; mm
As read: 37.0; mm
